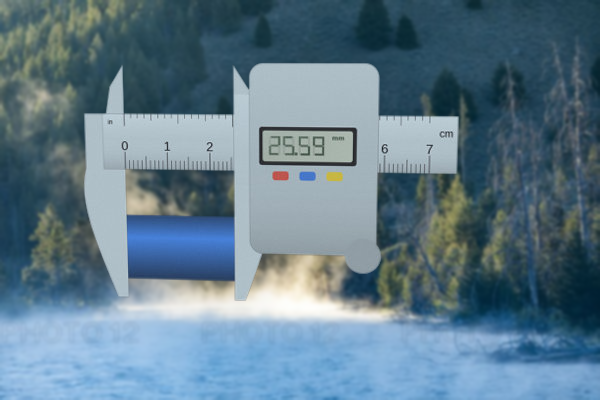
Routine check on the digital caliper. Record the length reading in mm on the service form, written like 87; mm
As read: 25.59; mm
